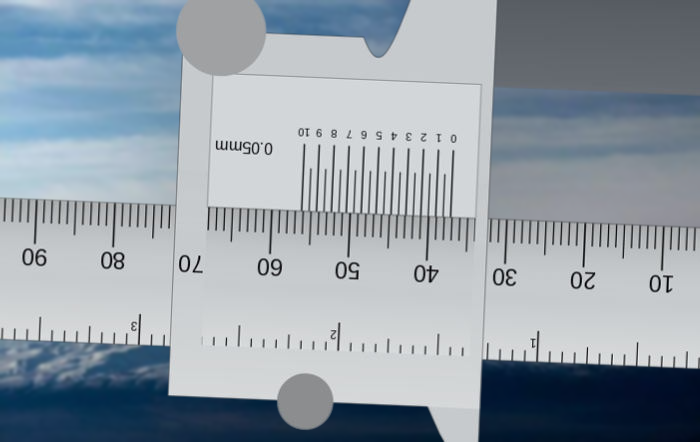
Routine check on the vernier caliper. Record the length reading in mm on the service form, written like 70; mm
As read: 37.2; mm
